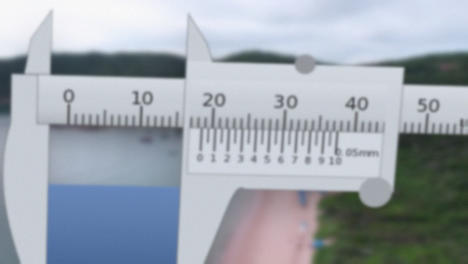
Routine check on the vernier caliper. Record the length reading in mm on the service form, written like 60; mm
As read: 18.5; mm
